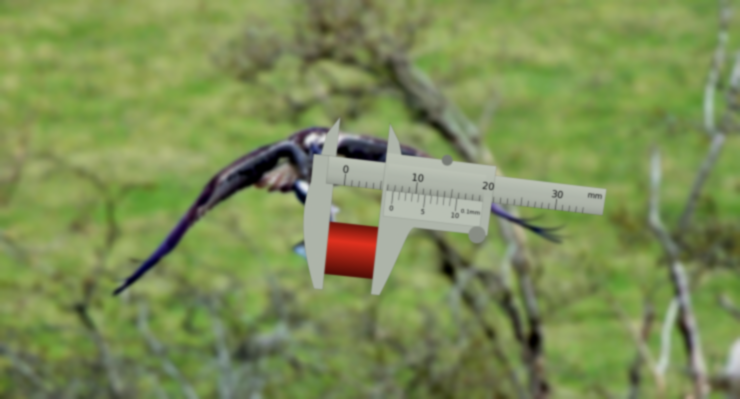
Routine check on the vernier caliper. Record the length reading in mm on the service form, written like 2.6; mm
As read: 6.8; mm
